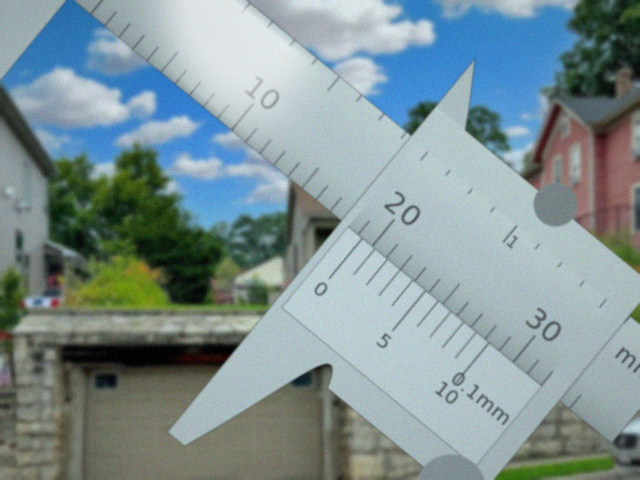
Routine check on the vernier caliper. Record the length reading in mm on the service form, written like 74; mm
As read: 19.3; mm
